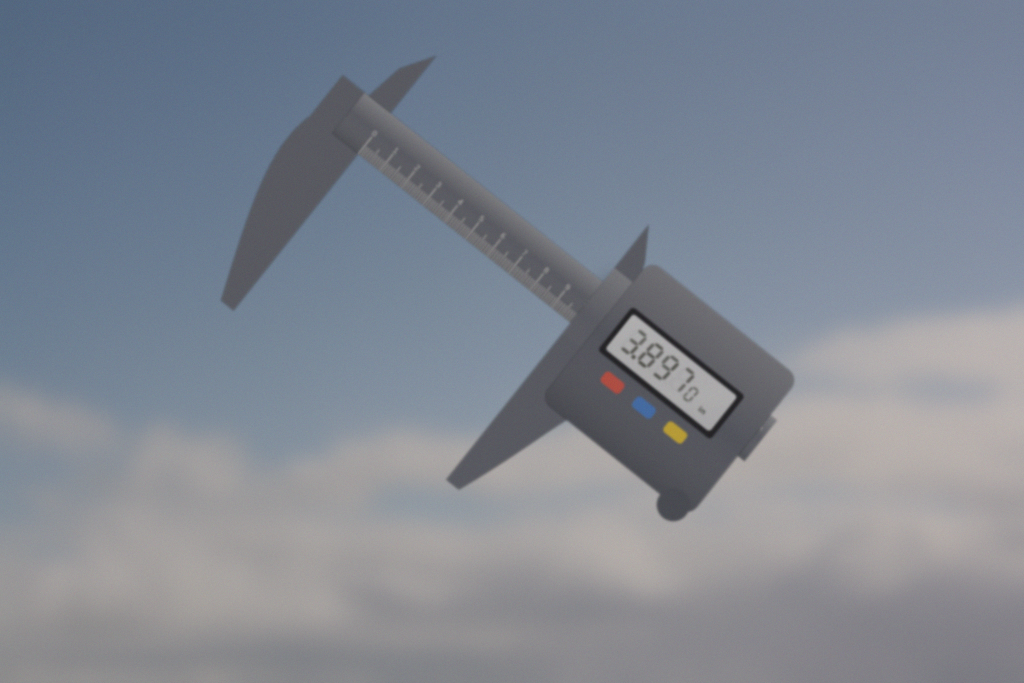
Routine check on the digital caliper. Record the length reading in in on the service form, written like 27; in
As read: 3.8970; in
